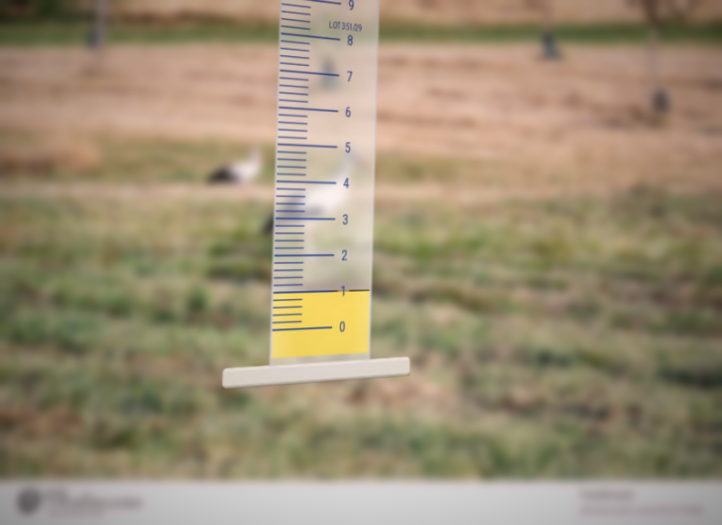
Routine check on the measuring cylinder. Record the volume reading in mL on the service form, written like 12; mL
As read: 1; mL
